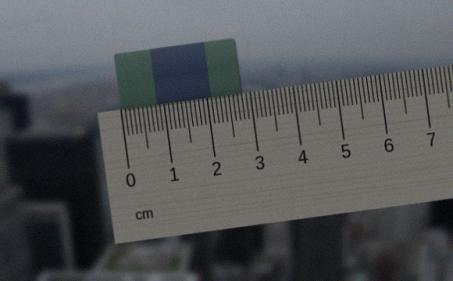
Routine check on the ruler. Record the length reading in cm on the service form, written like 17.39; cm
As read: 2.8; cm
